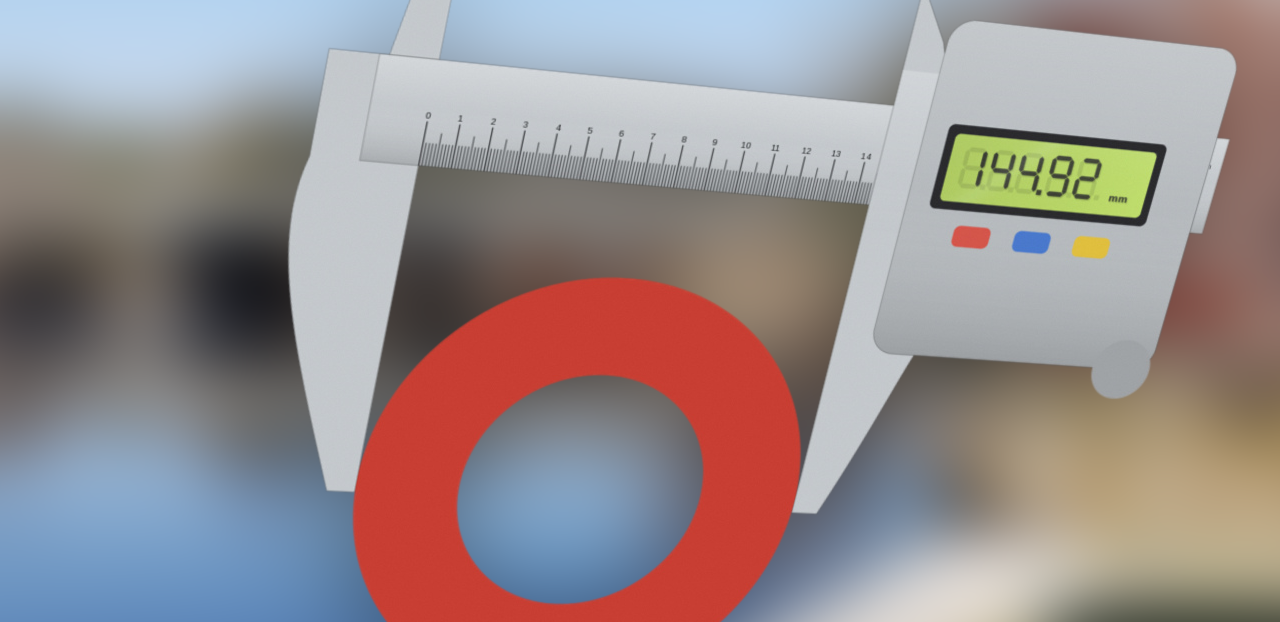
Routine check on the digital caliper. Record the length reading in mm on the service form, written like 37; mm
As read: 144.92; mm
